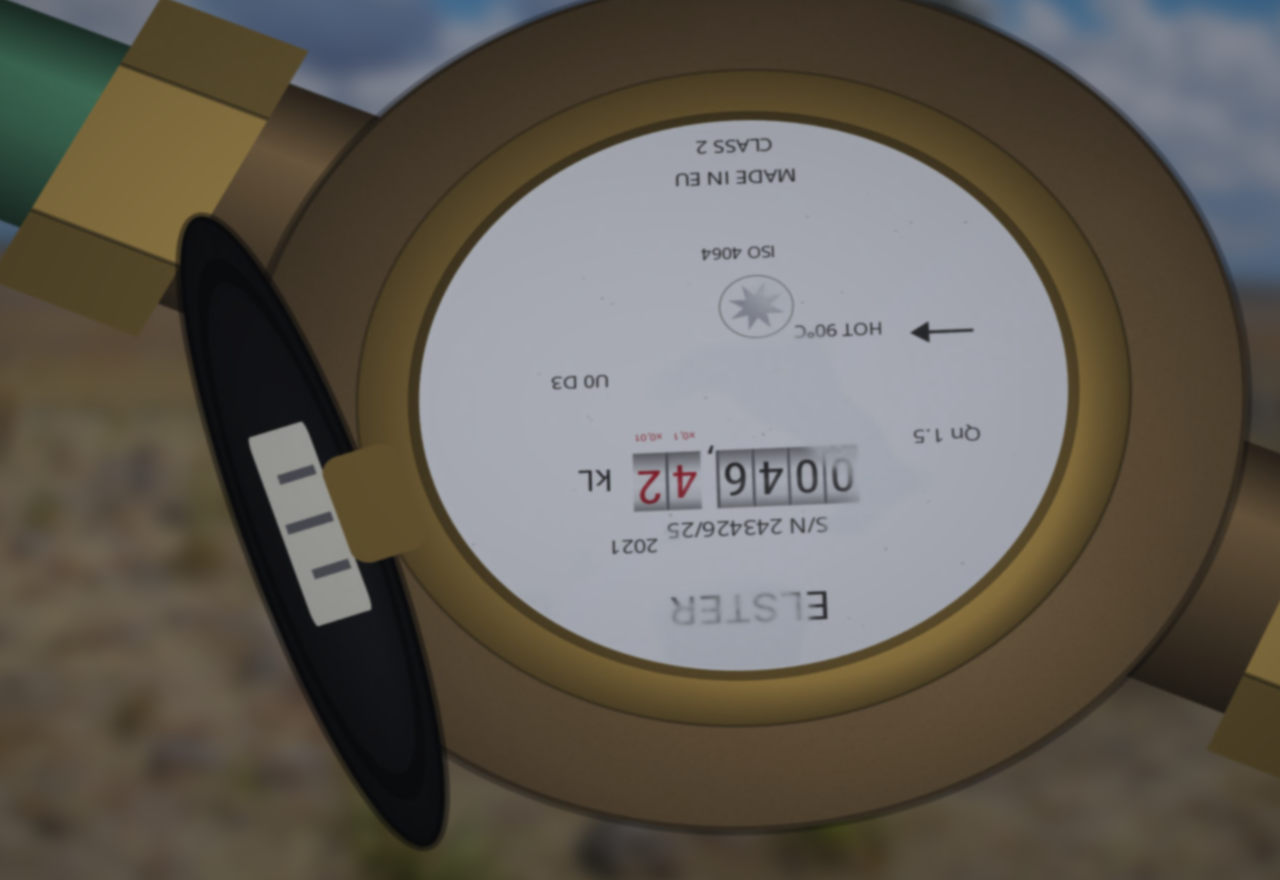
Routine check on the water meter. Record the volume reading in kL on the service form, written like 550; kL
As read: 46.42; kL
